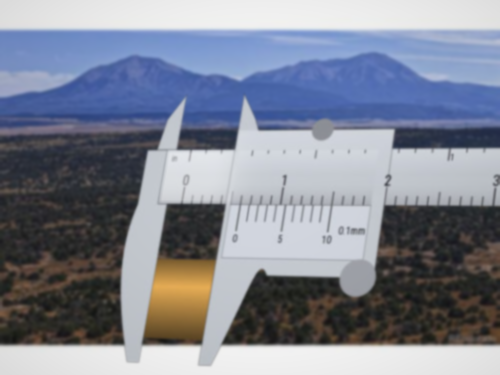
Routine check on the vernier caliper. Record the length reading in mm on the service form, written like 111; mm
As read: 6.0; mm
